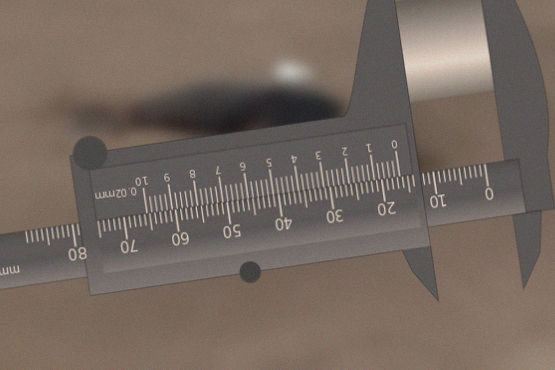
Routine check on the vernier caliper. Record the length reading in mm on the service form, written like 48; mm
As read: 16.5; mm
